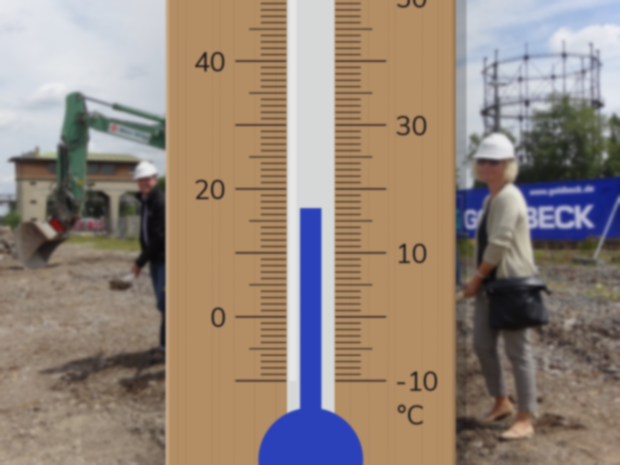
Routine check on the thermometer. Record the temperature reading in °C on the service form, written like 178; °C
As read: 17; °C
